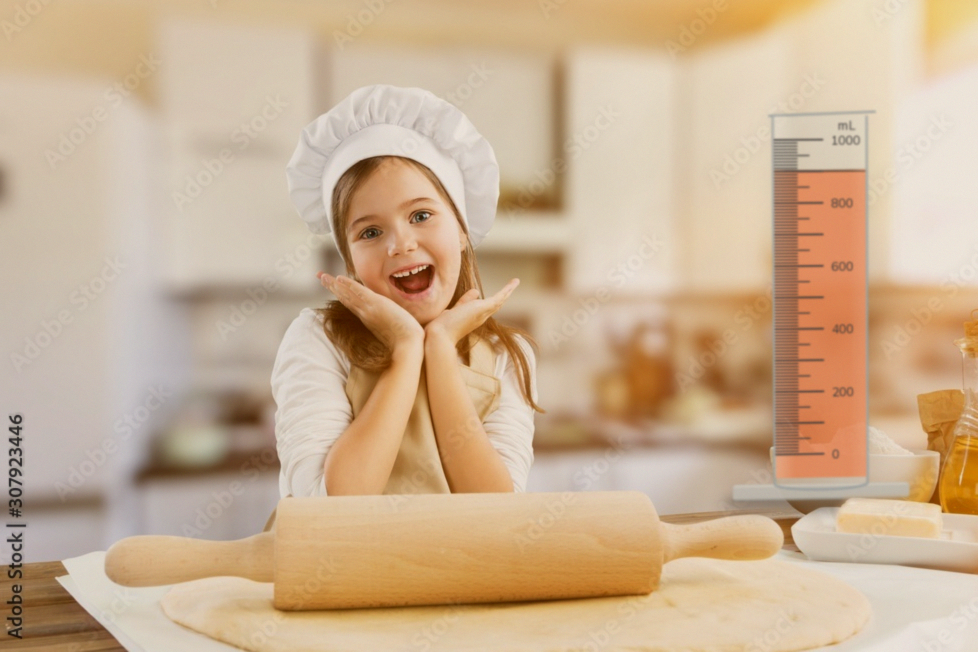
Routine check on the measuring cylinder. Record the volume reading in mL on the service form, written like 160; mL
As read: 900; mL
